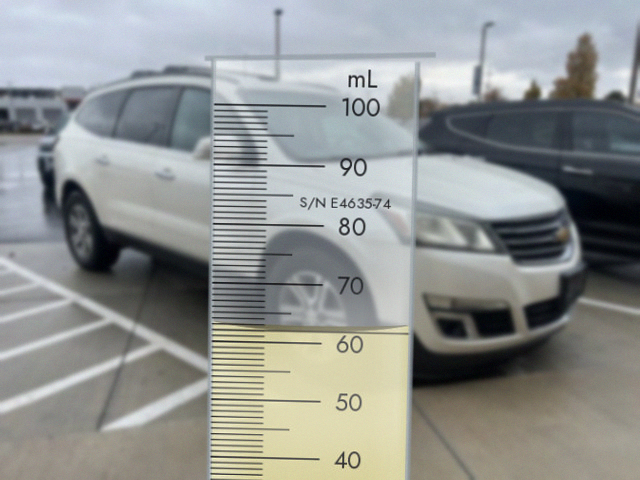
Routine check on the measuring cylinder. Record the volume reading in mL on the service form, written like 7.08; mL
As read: 62; mL
